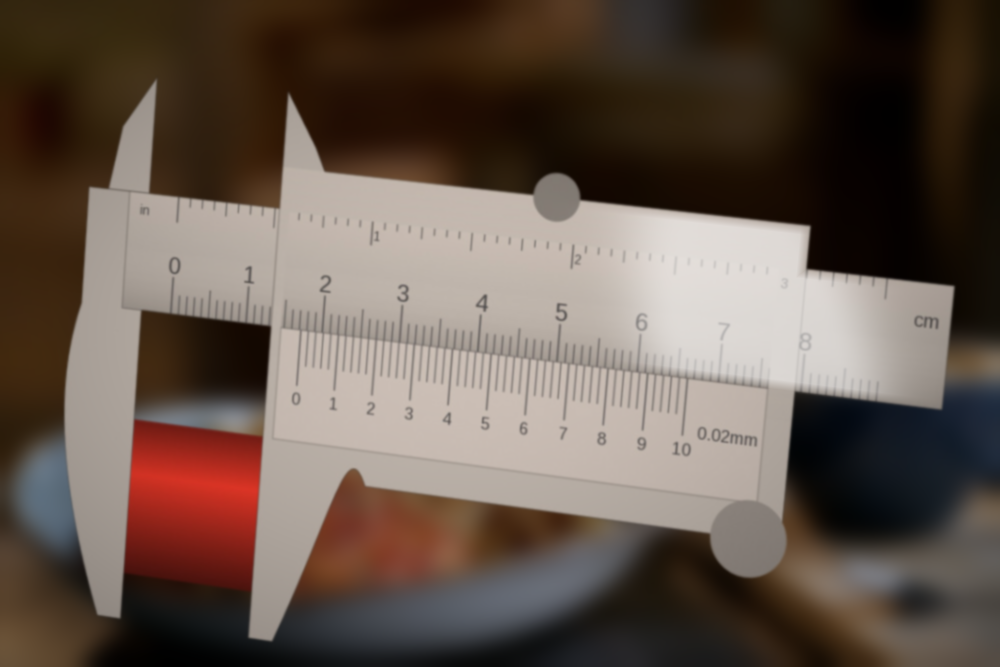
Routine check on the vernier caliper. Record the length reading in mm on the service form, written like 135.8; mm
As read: 17.2; mm
